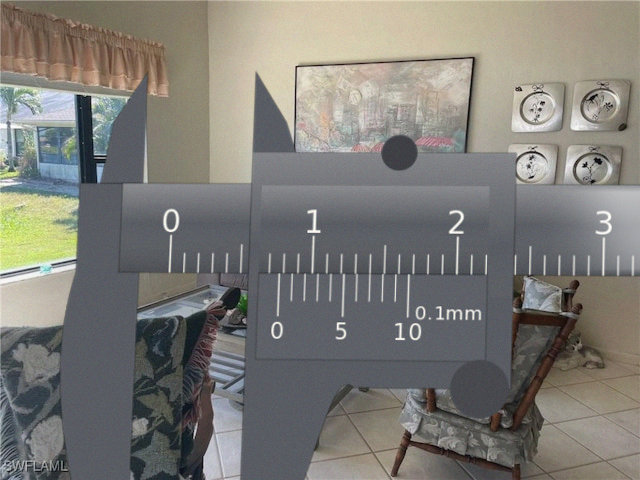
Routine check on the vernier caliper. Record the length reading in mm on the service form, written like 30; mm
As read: 7.7; mm
